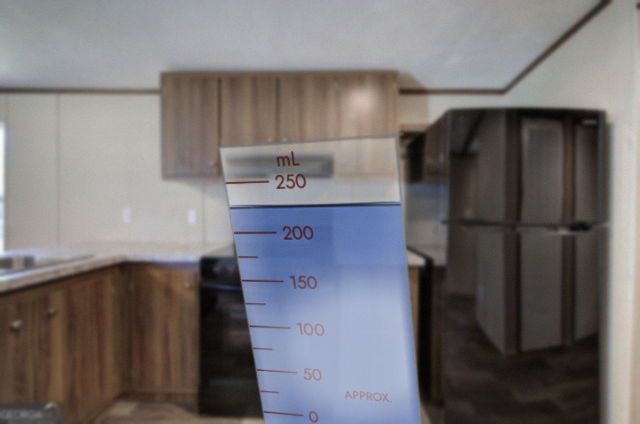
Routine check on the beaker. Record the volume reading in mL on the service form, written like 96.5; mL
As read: 225; mL
